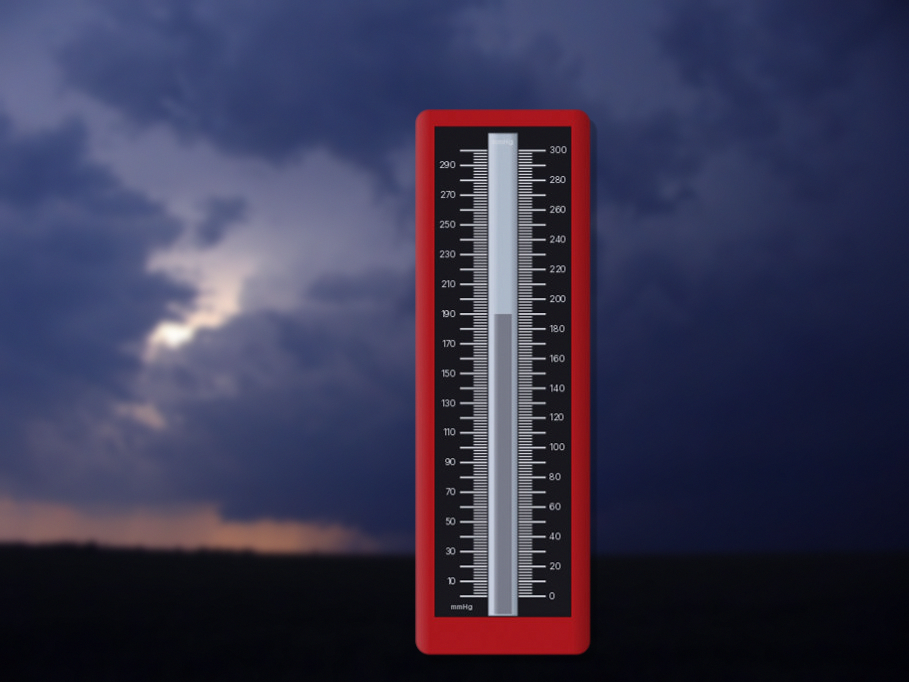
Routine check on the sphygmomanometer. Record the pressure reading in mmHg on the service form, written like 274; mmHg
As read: 190; mmHg
